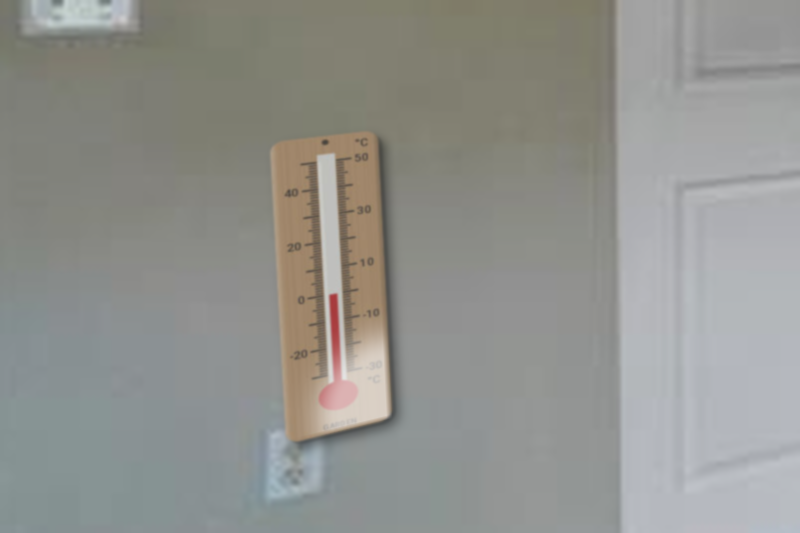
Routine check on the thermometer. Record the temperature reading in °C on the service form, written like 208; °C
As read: 0; °C
